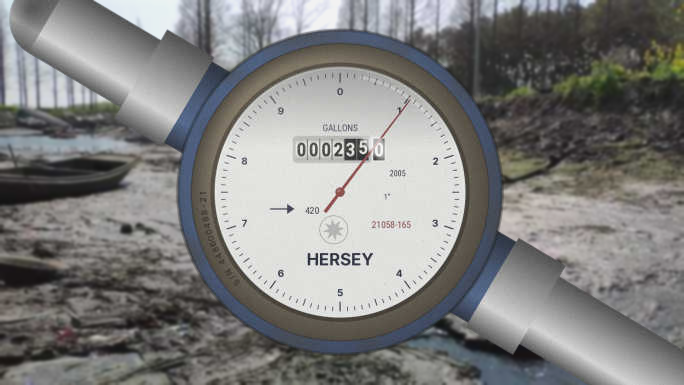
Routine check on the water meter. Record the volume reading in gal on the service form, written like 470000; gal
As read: 2351.0; gal
